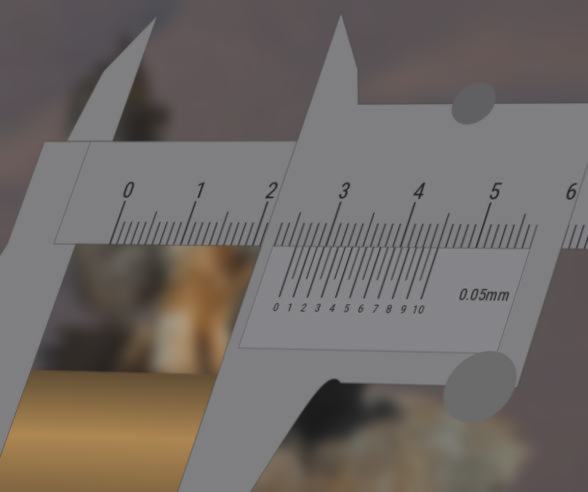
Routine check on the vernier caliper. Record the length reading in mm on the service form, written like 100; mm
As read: 26.0; mm
